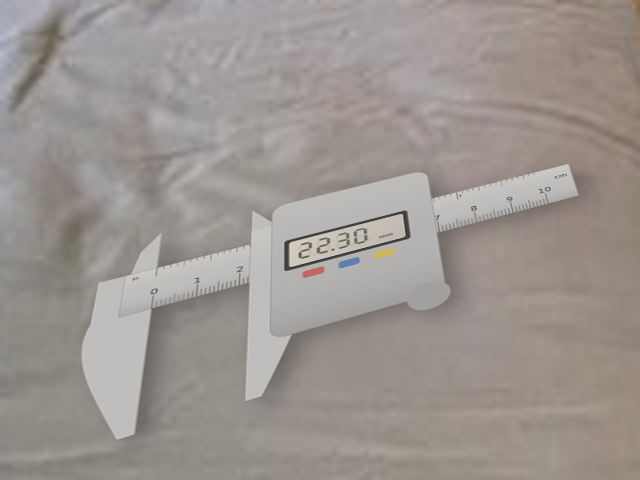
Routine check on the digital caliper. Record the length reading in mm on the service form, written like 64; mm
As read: 22.30; mm
